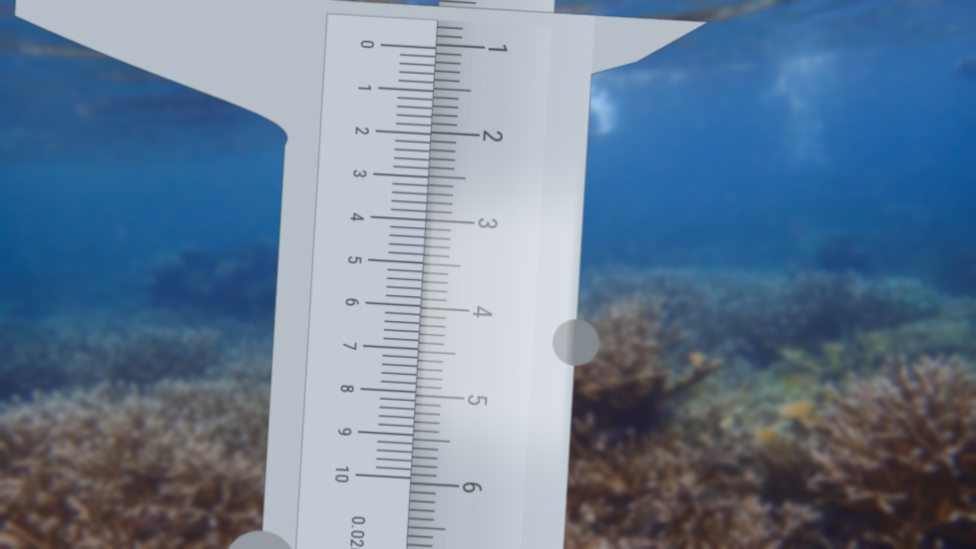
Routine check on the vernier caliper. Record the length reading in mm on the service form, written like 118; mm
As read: 10.4; mm
